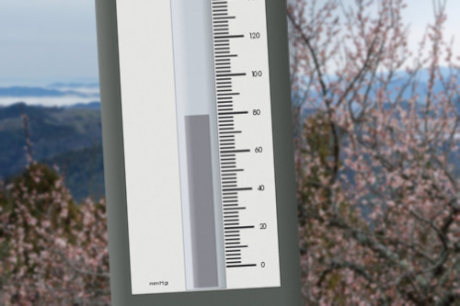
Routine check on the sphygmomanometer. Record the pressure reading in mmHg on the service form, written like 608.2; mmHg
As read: 80; mmHg
